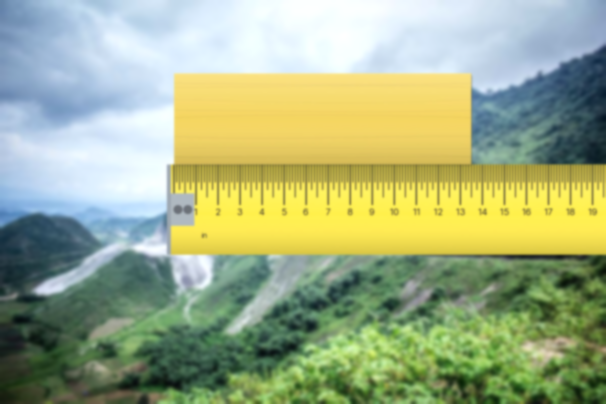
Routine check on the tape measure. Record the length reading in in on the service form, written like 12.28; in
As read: 13.5; in
